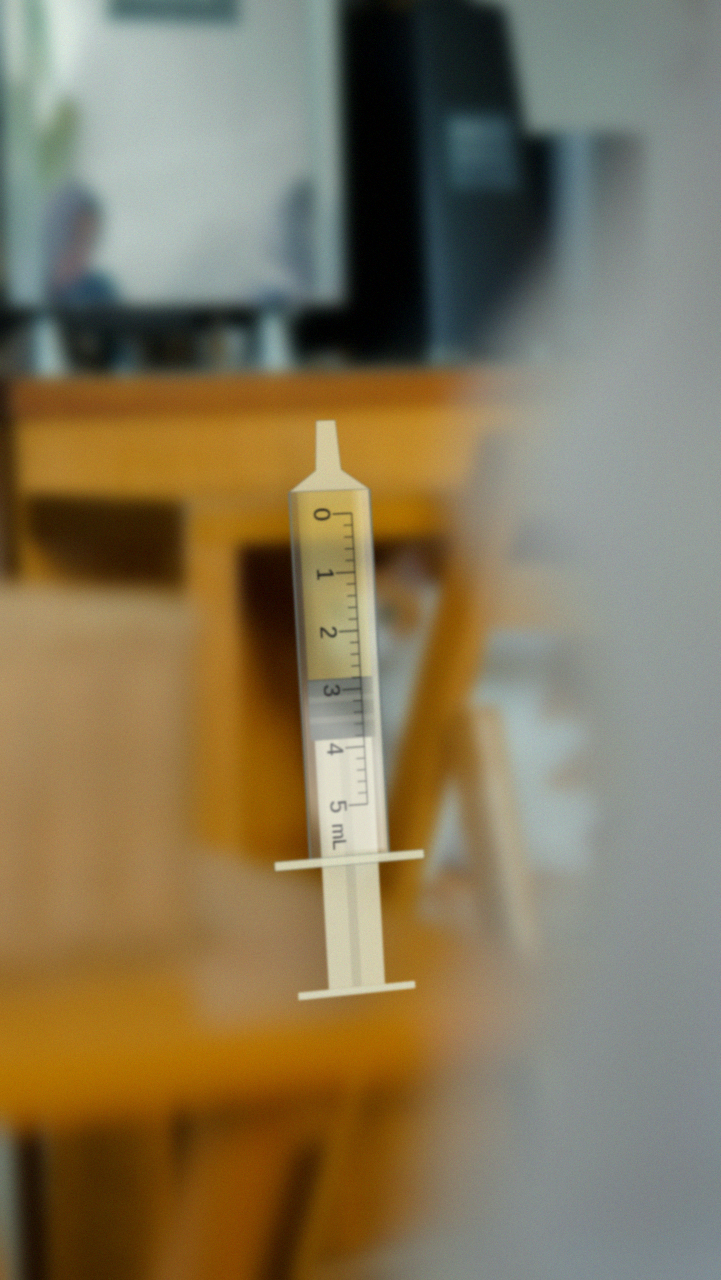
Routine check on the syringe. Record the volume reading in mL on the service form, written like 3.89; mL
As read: 2.8; mL
